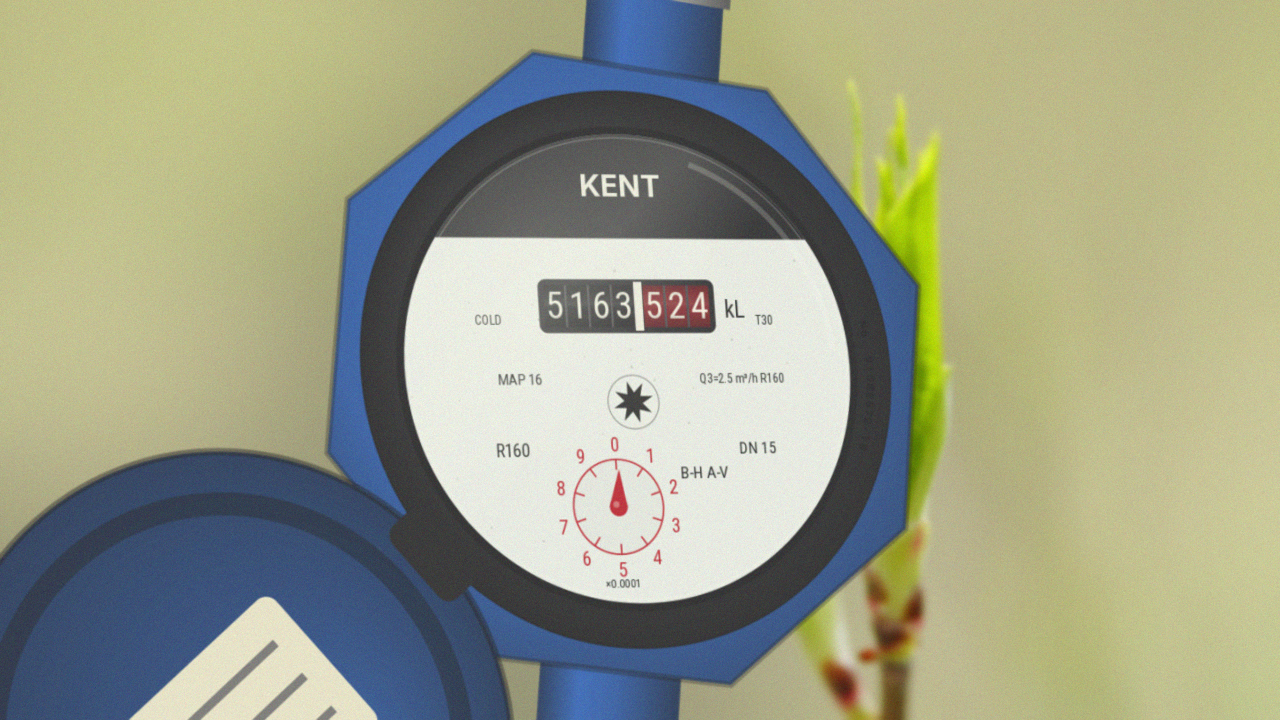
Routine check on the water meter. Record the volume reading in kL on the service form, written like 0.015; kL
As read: 5163.5240; kL
